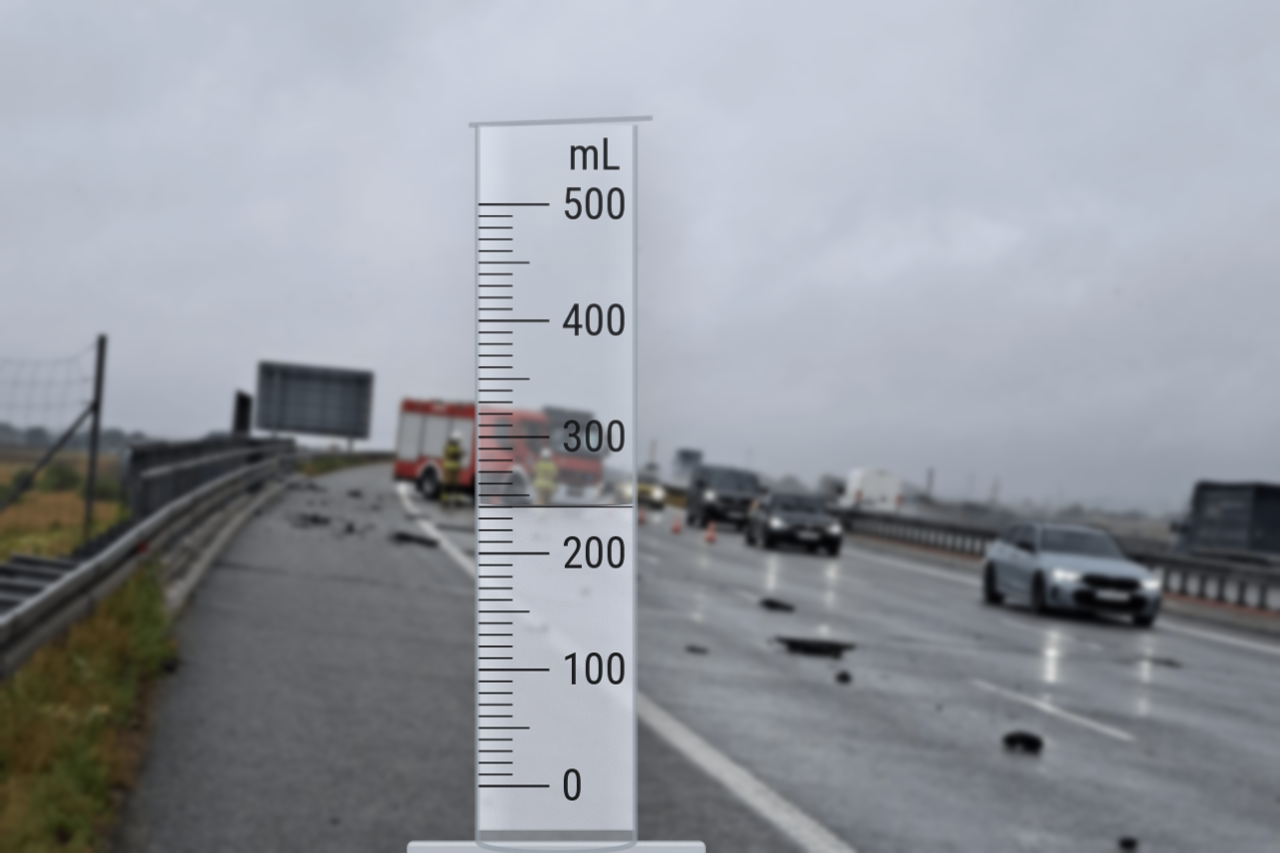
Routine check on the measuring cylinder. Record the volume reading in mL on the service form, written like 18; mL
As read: 240; mL
